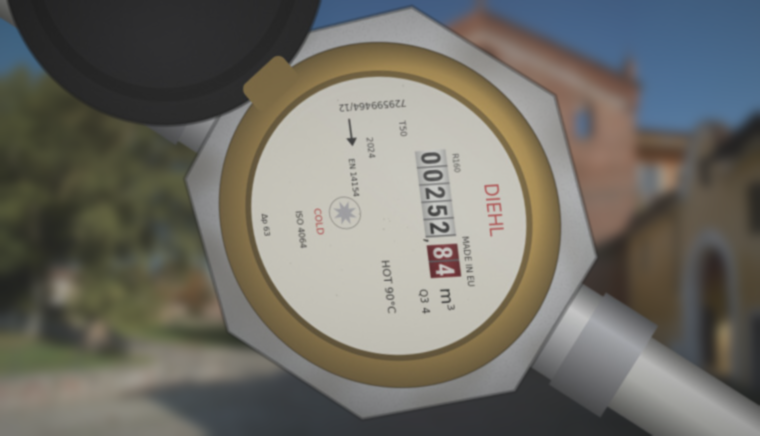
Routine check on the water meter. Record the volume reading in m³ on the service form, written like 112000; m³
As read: 252.84; m³
